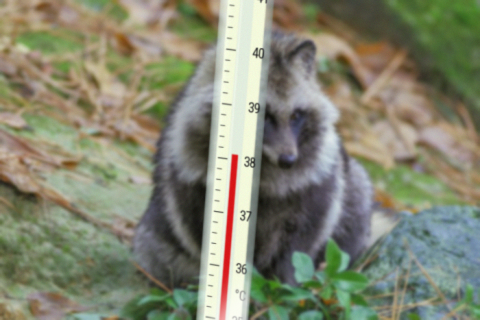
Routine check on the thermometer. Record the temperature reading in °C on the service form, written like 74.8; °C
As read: 38.1; °C
